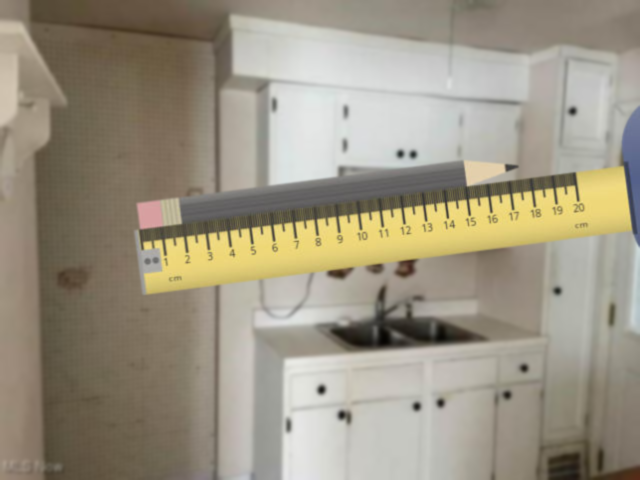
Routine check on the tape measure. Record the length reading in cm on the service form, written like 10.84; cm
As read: 17.5; cm
